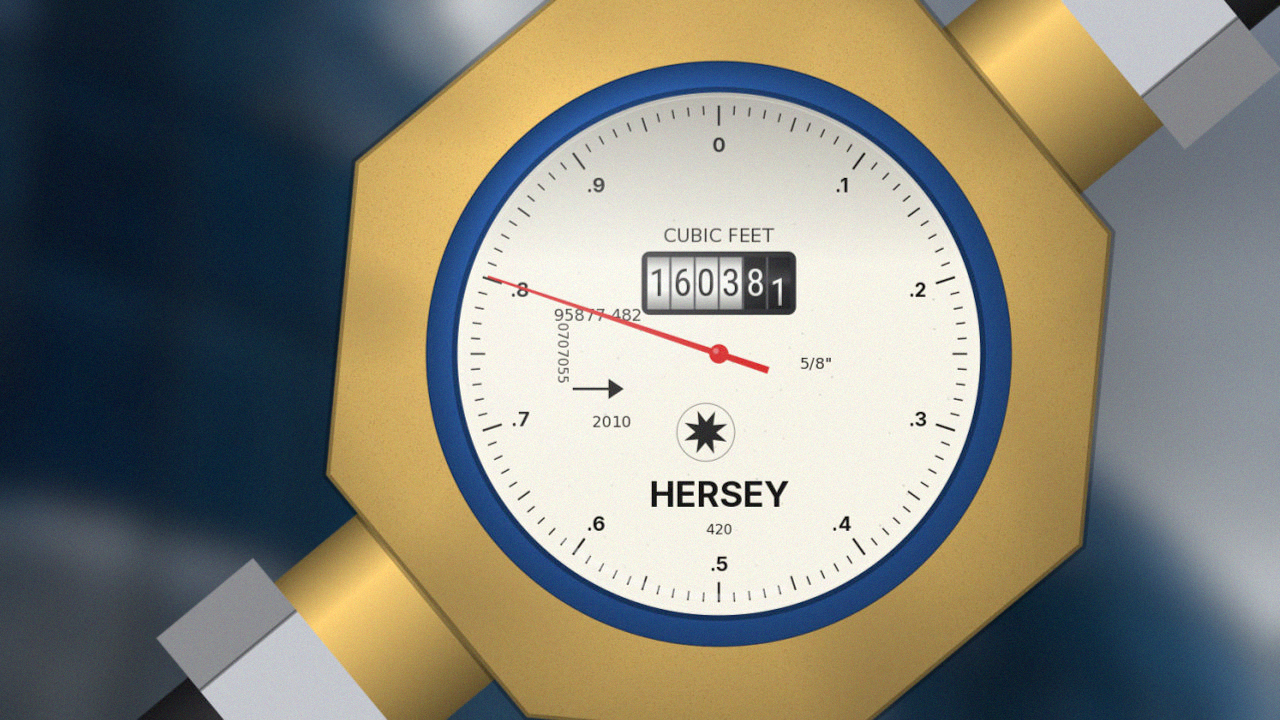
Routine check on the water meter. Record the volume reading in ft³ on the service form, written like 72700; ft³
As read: 160380.80; ft³
